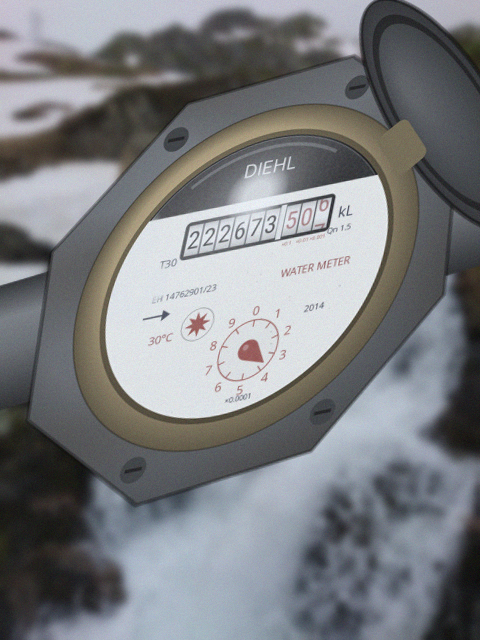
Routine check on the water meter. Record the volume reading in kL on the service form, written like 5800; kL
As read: 222673.5063; kL
